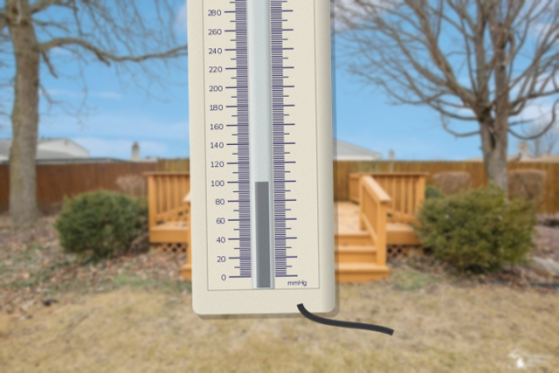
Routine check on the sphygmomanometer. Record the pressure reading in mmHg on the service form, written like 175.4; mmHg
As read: 100; mmHg
